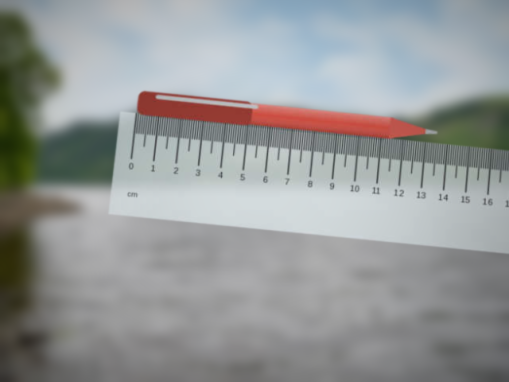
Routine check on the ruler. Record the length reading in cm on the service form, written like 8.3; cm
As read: 13.5; cm
